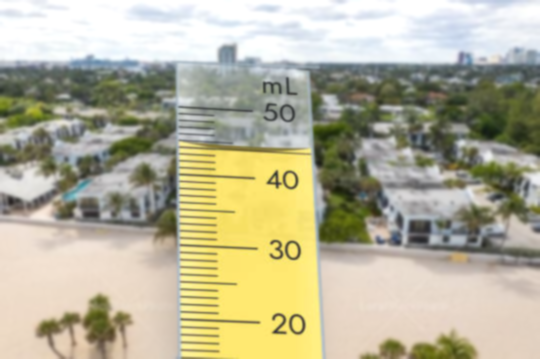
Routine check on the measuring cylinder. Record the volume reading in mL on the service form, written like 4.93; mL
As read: 44; mL
